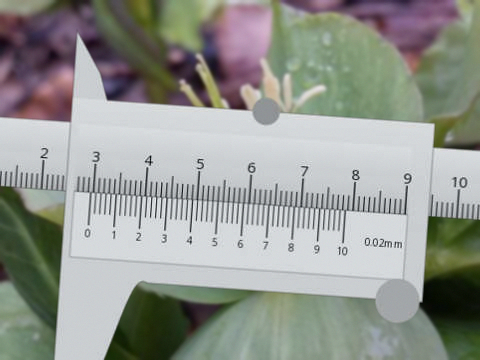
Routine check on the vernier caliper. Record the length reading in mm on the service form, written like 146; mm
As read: 29.5; mm
